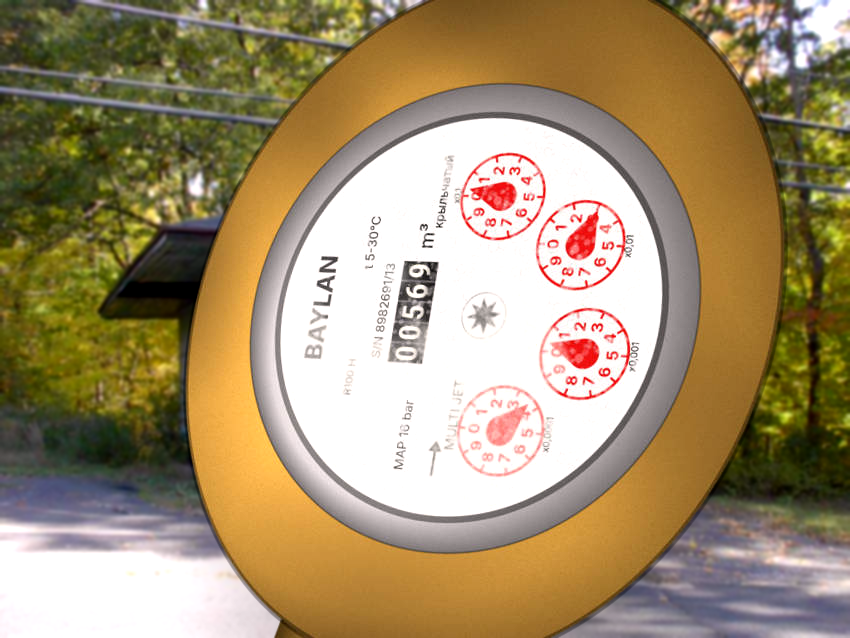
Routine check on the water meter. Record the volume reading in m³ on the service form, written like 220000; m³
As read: 569.0303; m³
